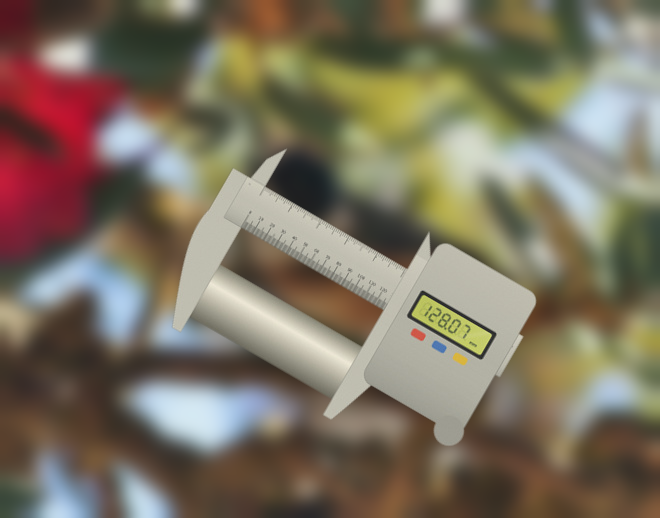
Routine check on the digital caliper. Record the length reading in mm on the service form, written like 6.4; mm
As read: 128.07; mm
